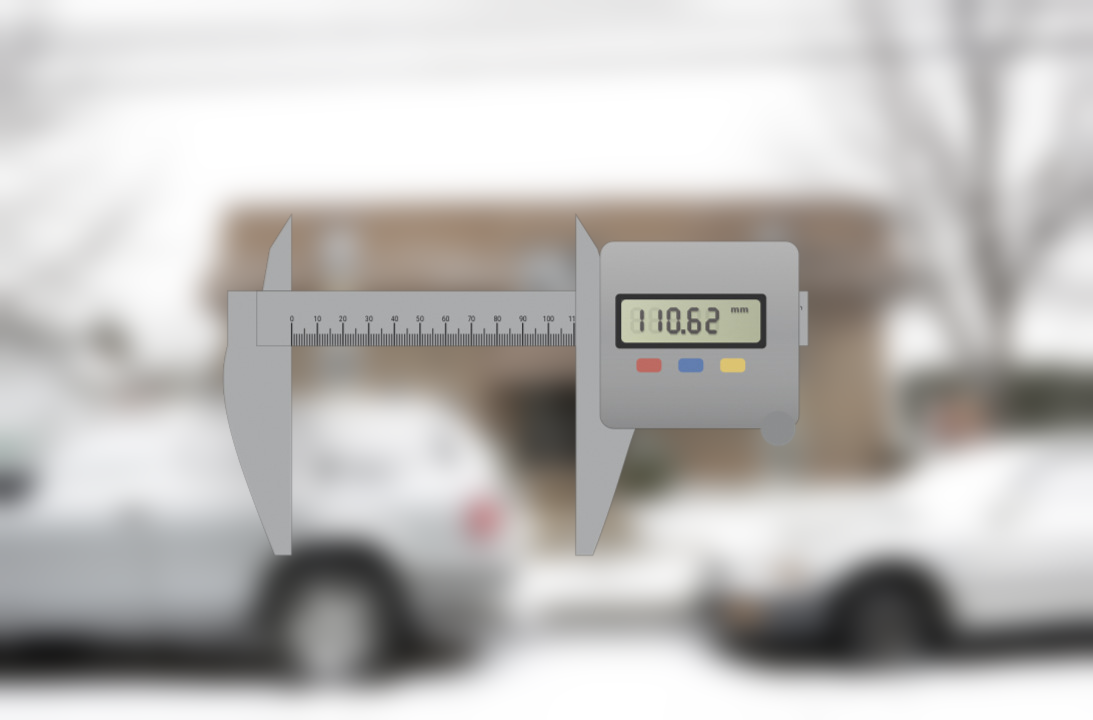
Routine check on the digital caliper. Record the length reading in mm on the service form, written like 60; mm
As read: 110.62; mm
